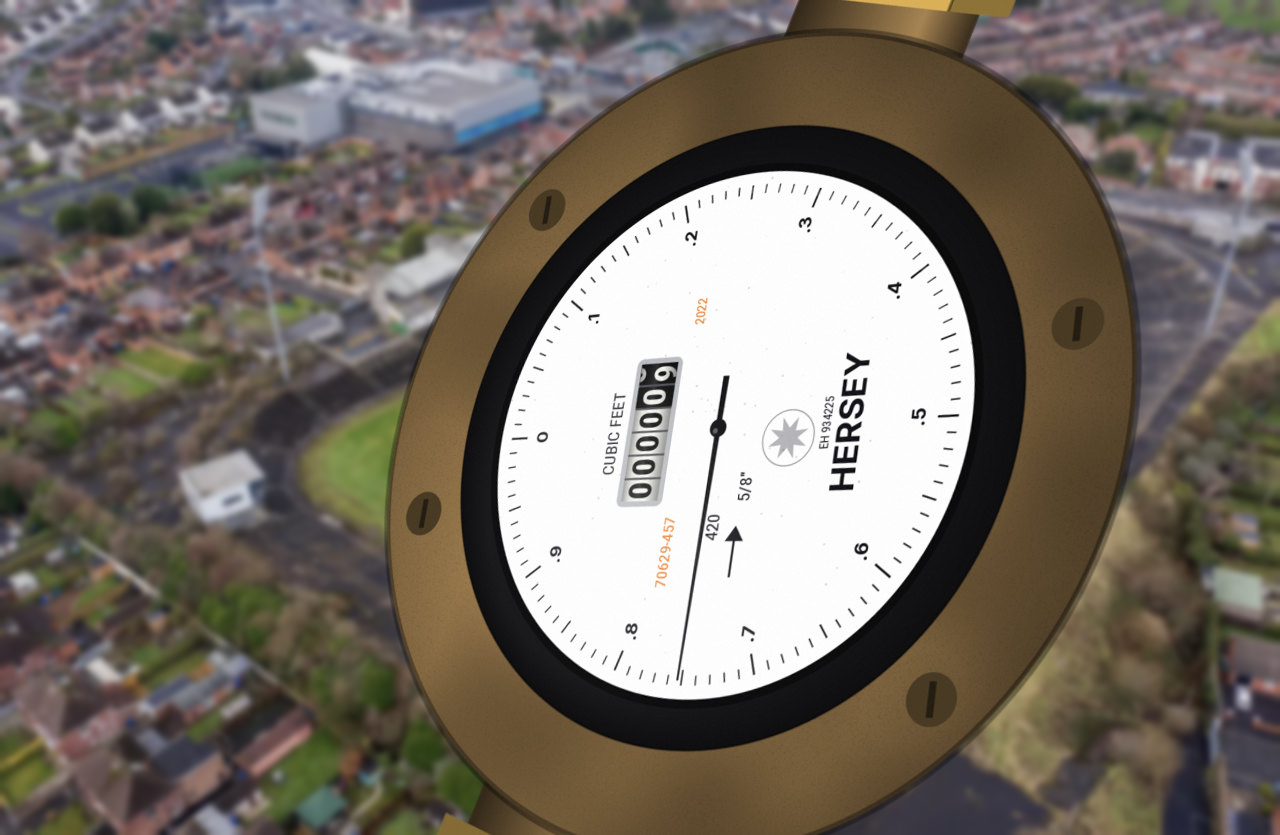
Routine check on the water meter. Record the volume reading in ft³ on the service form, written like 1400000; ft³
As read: 8.75; ft³
